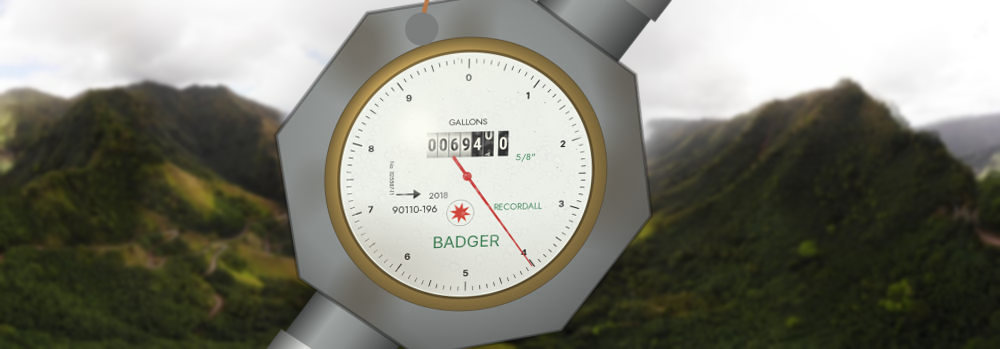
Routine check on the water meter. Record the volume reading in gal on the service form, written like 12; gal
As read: 69404.0; gal
